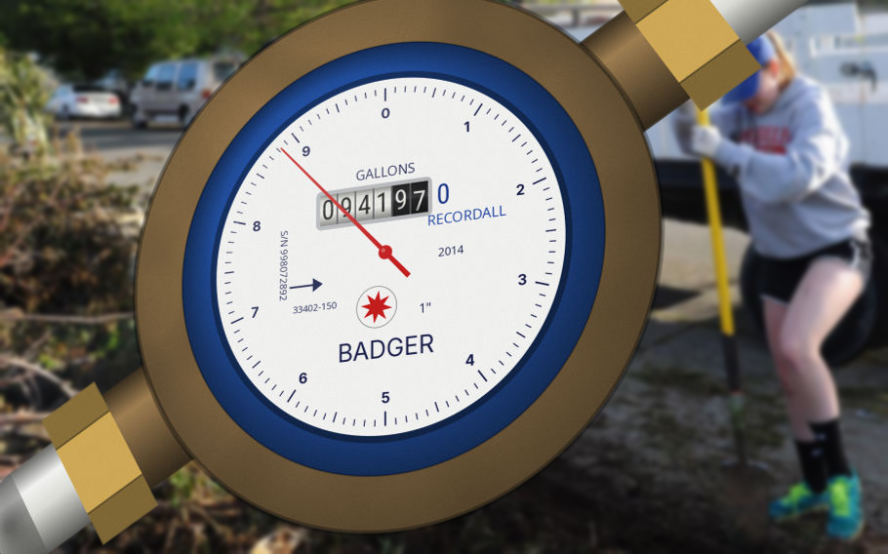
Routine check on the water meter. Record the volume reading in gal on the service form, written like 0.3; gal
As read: 941968.8; gal
